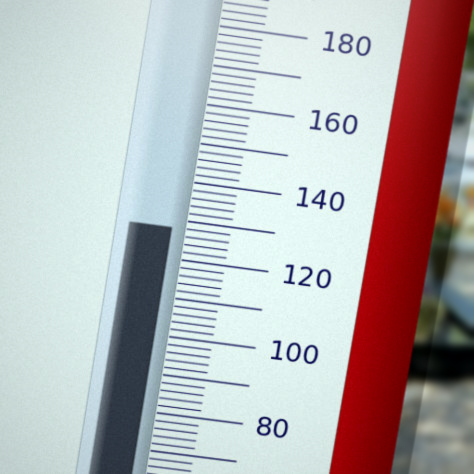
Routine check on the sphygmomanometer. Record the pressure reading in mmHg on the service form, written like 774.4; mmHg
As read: 128; mmHg
